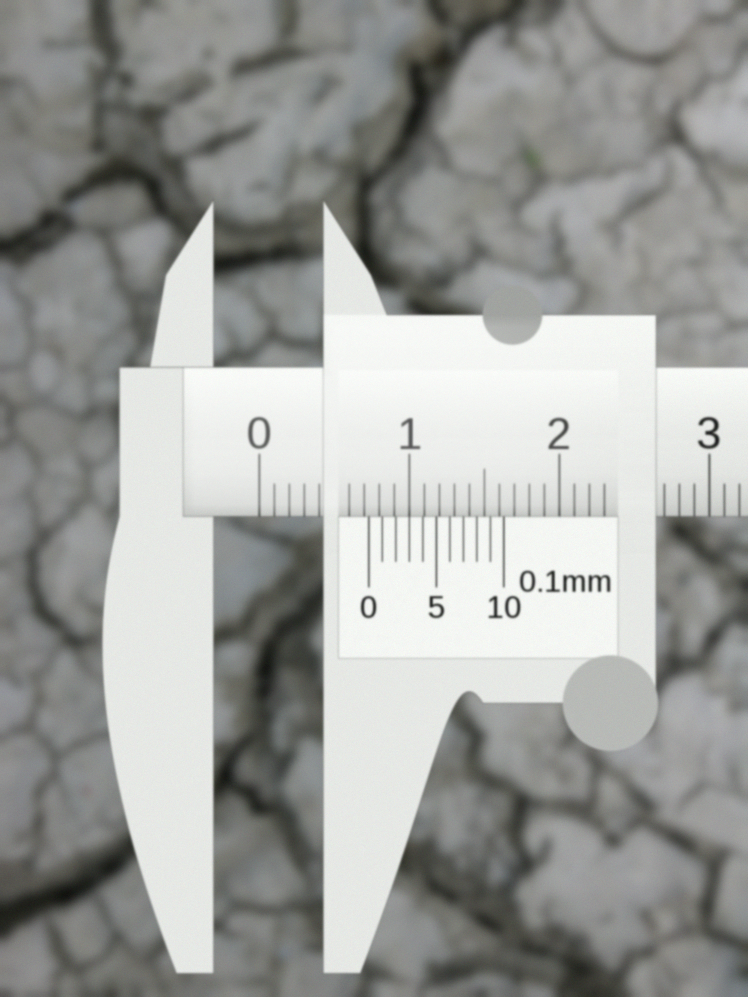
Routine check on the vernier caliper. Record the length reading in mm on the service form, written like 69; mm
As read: 7.3; mm
